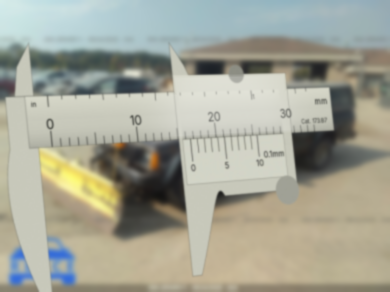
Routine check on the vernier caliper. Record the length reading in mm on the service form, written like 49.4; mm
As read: 16.6; mm
